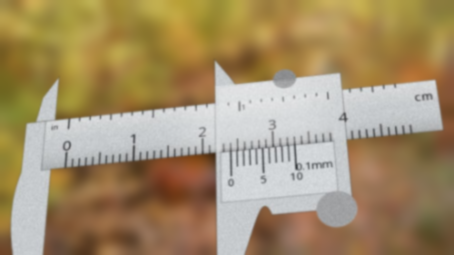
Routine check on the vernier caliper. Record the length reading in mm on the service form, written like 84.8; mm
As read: 24.0; mm
